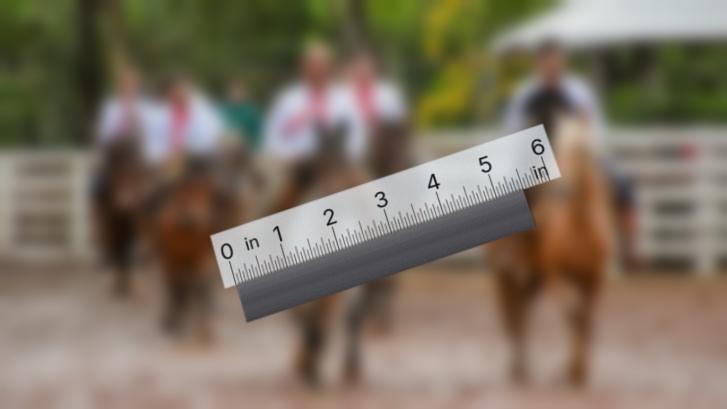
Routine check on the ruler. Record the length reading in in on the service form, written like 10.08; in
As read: 5.5; in
